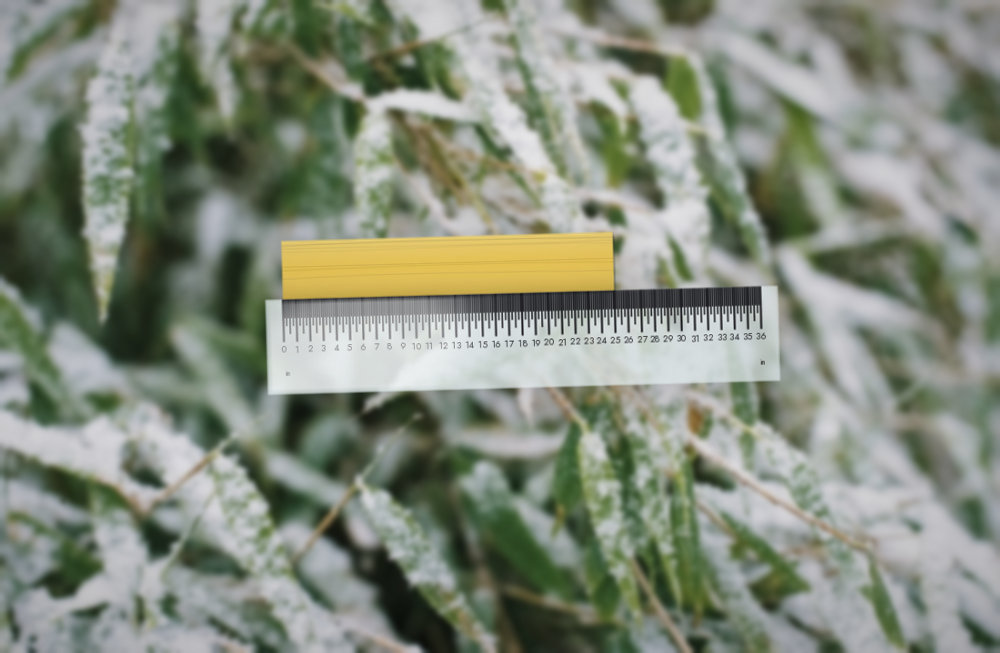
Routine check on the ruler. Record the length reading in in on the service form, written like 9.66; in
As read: 25; in
